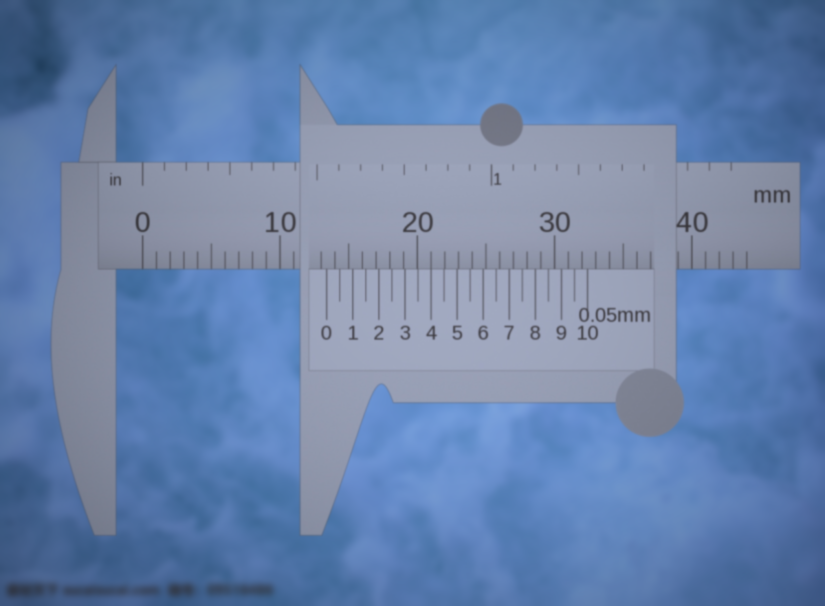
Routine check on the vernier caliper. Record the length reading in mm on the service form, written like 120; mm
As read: 13.4; mm
